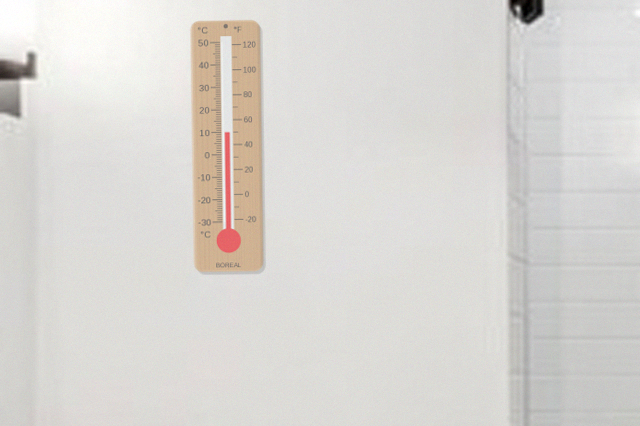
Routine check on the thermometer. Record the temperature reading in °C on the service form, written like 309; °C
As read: 10; °C
